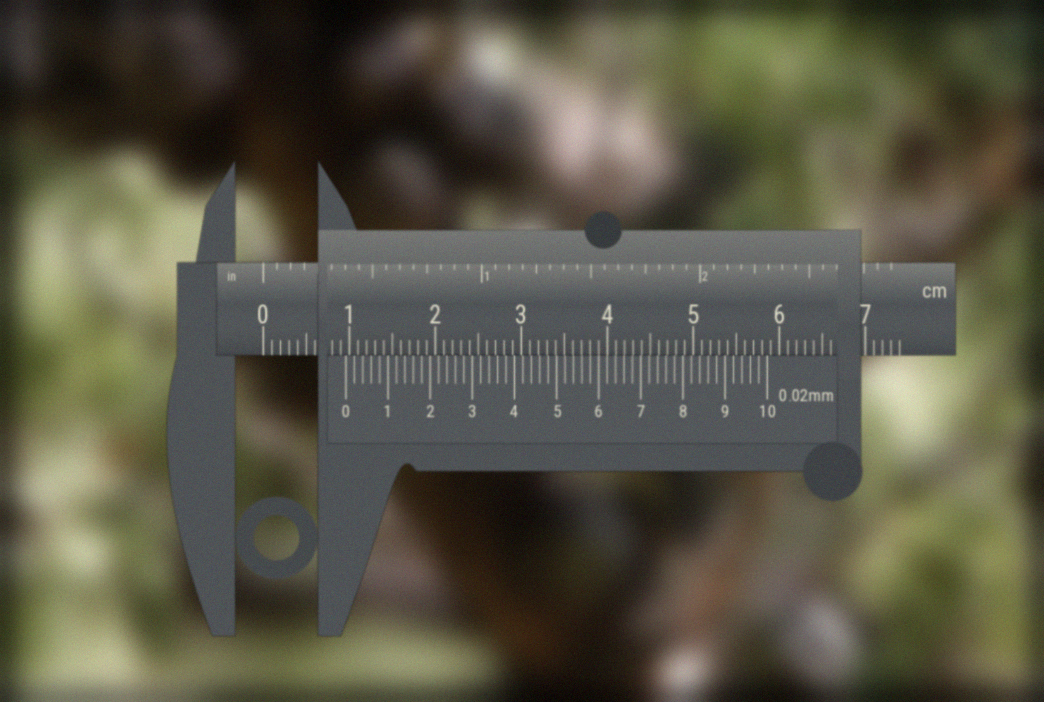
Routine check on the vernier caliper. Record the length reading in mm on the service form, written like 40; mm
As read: 9.6; mm
